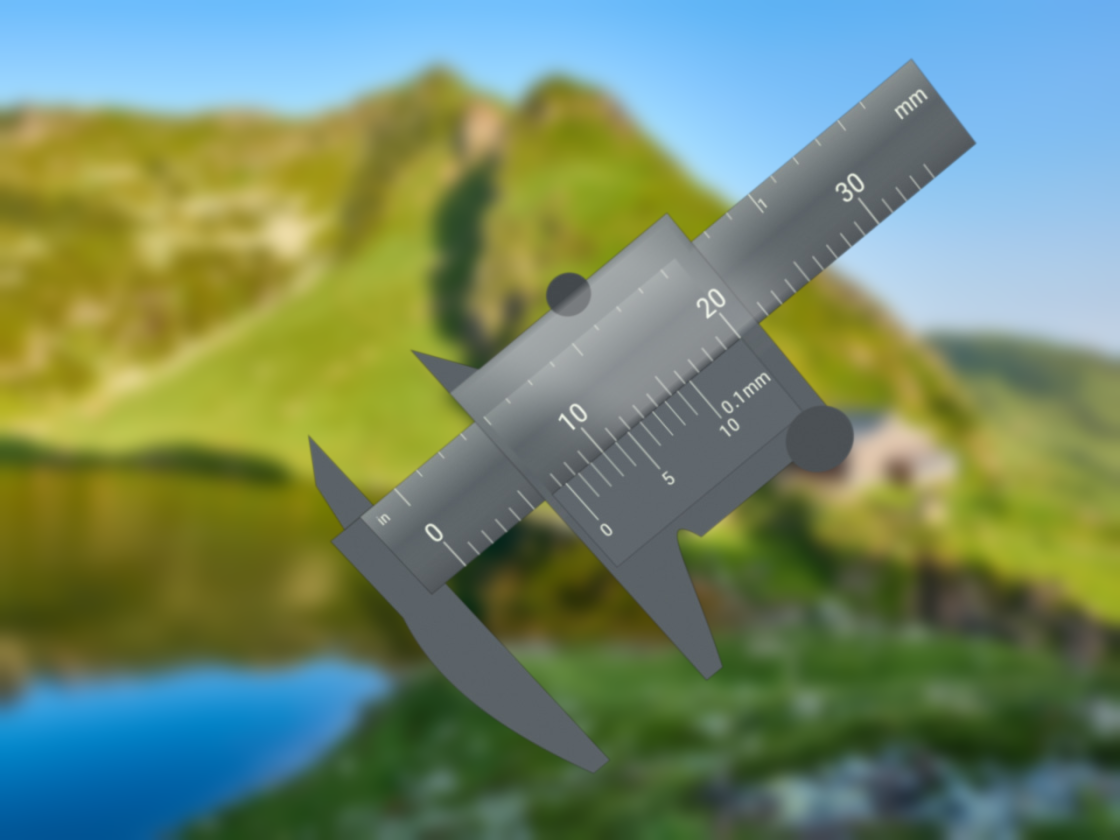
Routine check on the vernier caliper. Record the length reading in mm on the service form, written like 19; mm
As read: 7.3; mm
